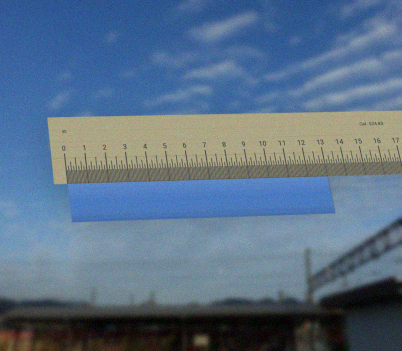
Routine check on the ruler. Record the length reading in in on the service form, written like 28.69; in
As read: 13; in
